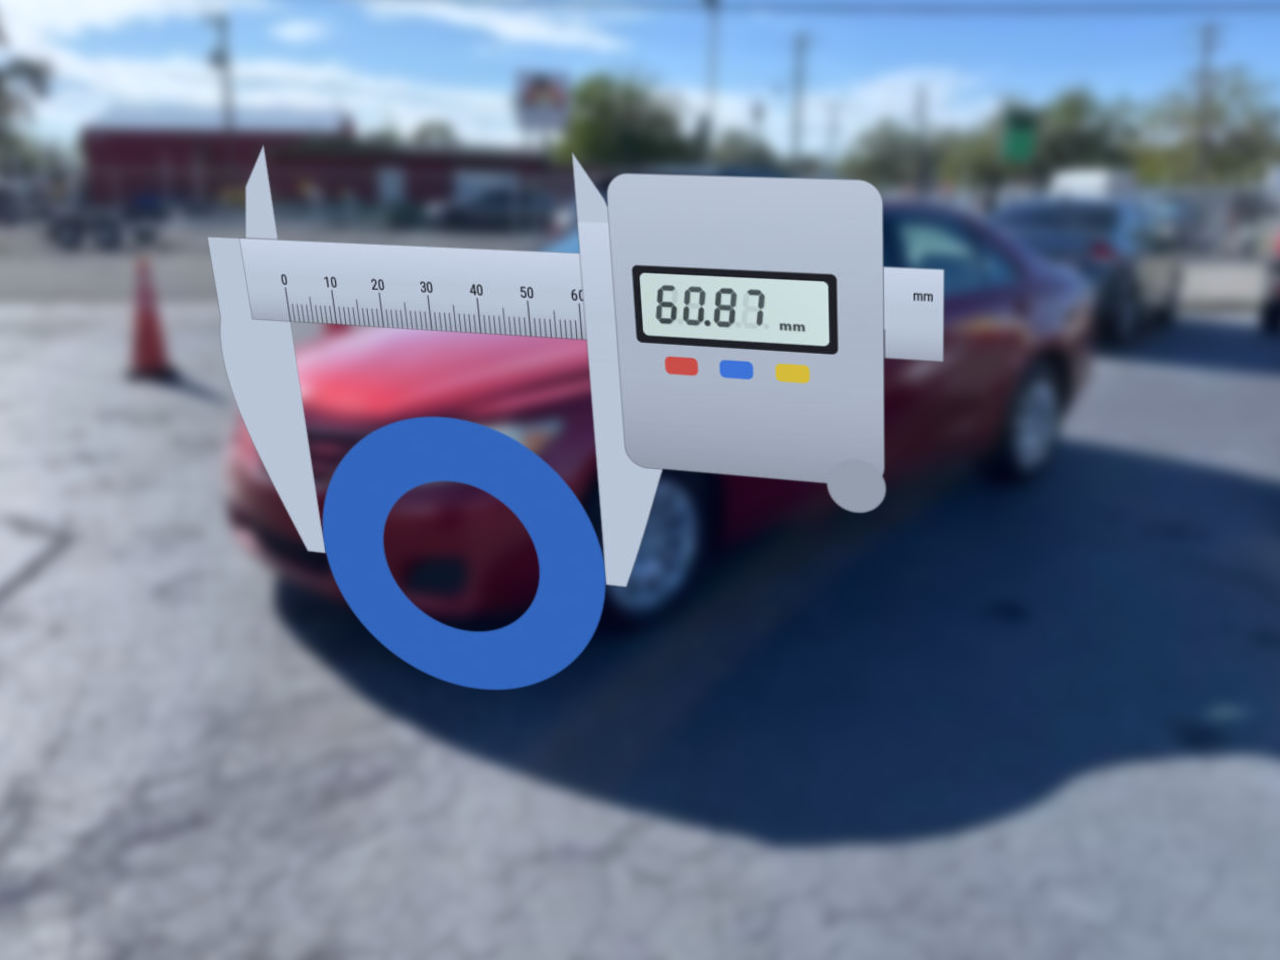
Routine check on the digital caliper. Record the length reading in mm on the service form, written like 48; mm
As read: 60.87; mm
